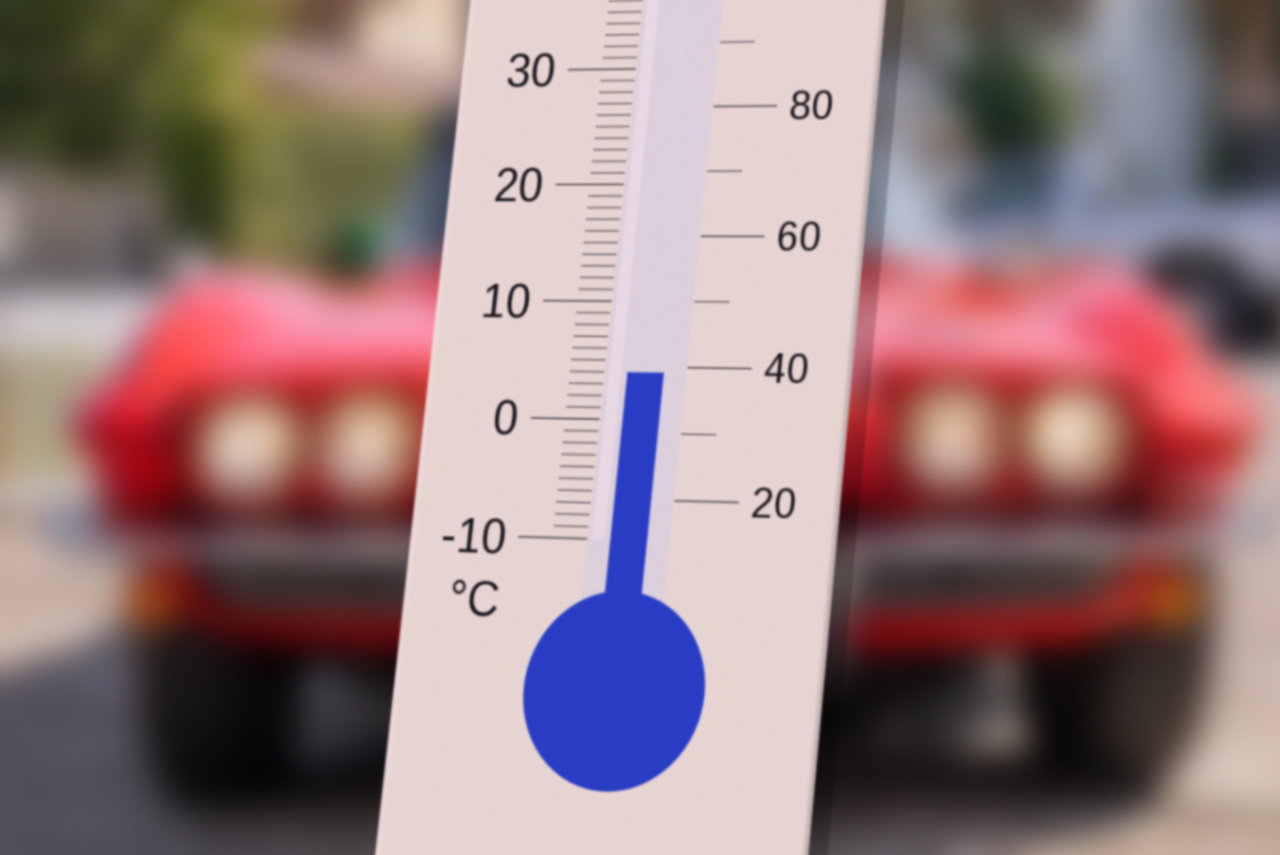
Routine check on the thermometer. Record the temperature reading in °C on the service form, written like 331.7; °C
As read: 4; °C
